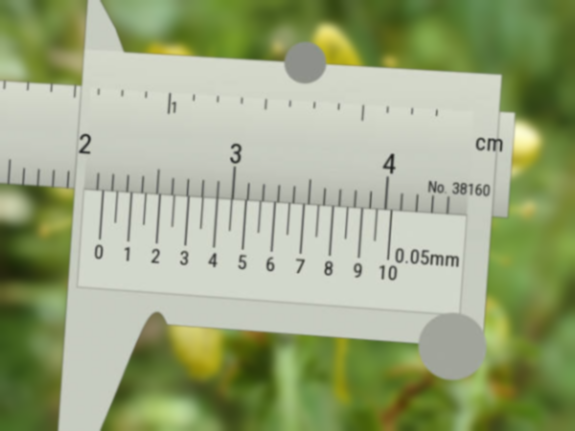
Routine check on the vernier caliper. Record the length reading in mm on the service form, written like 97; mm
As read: 21.4; mm
